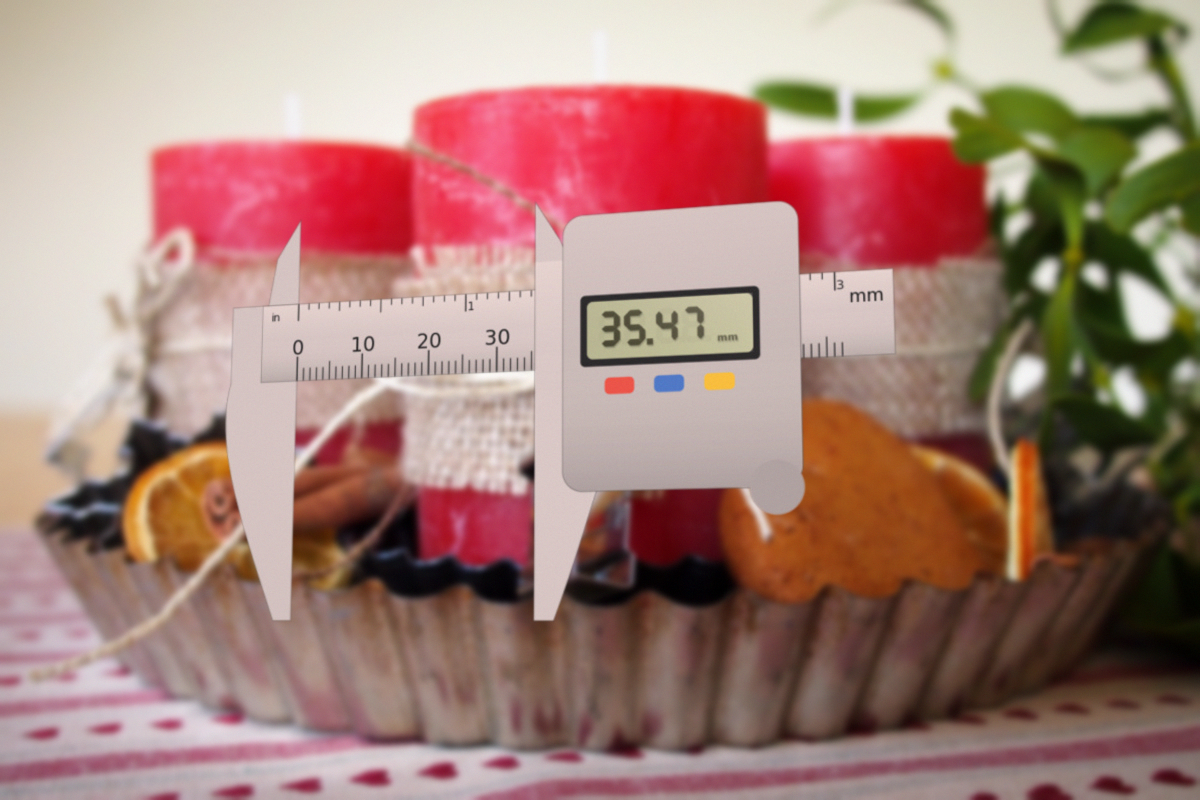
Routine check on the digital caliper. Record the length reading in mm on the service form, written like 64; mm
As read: 35.47; mm
